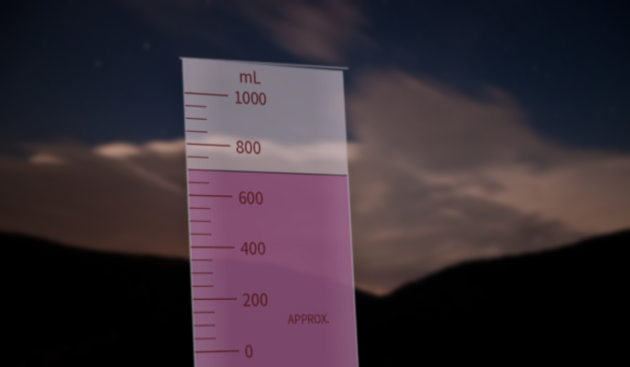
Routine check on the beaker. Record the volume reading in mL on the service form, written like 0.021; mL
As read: 700; mL
